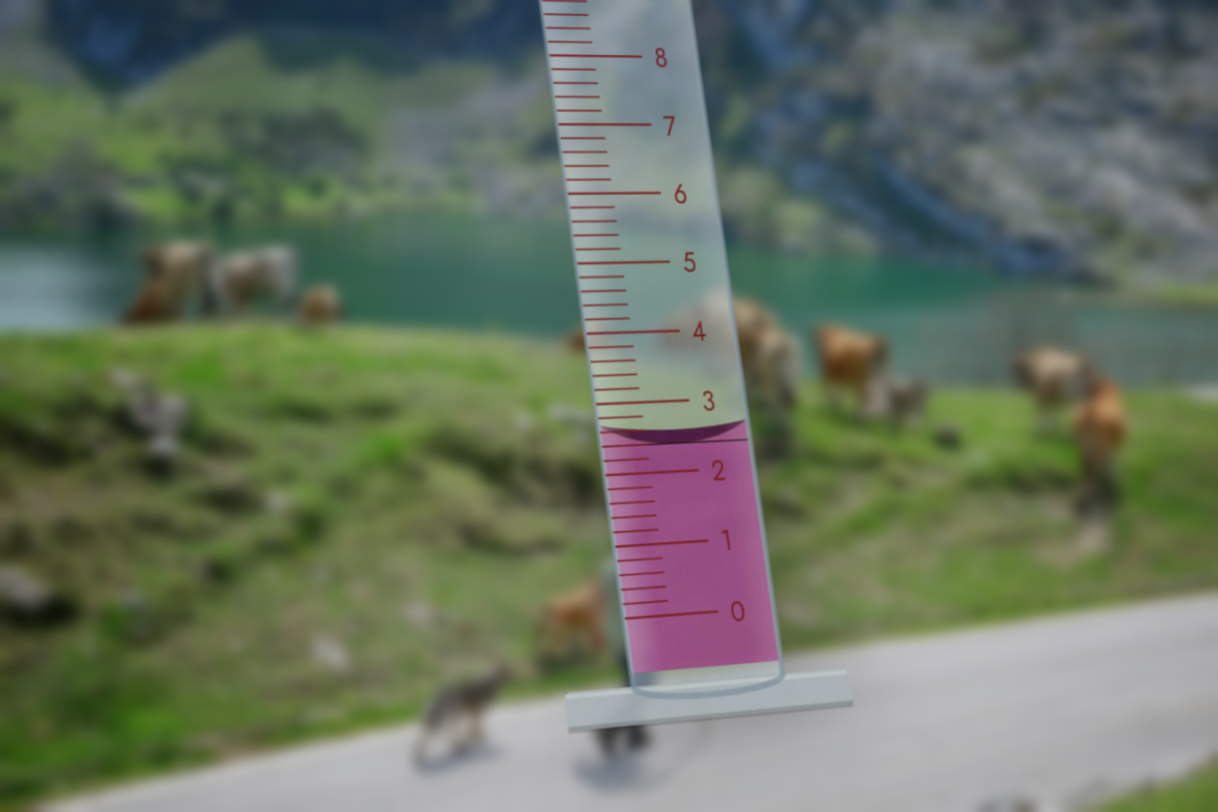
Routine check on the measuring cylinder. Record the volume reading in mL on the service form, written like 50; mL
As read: 2.4; mL
